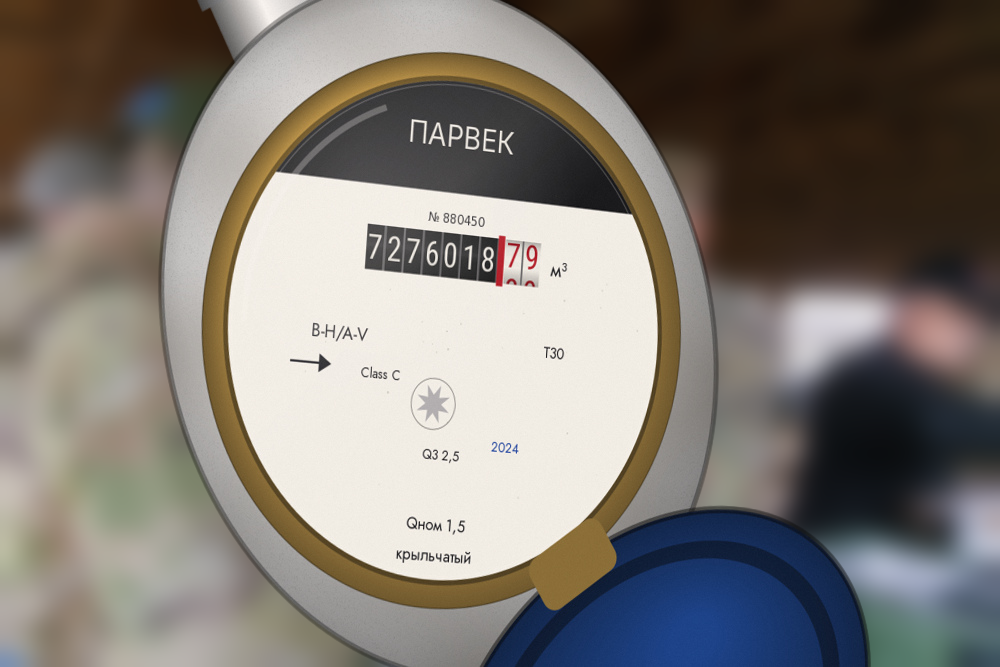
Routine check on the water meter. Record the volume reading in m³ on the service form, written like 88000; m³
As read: 7276018.79; m³
